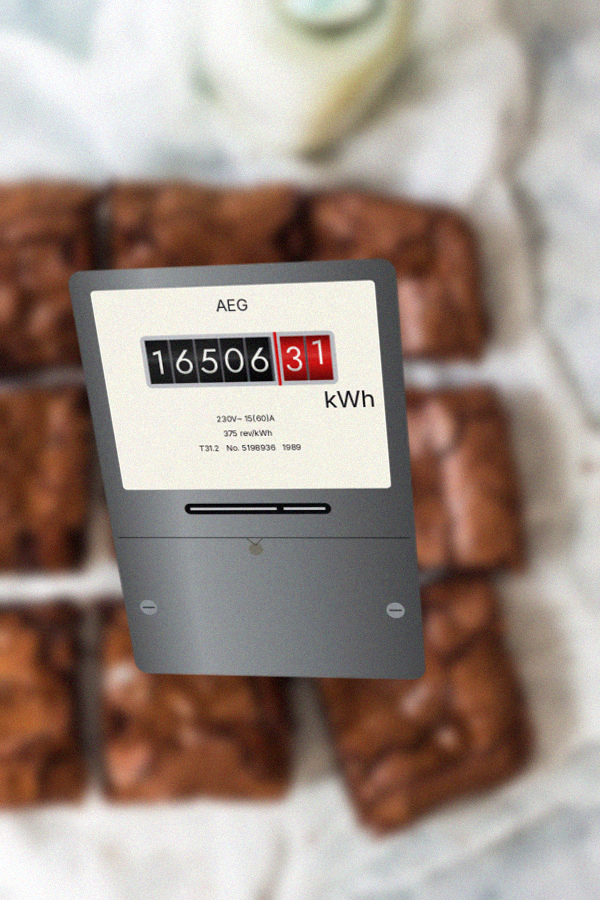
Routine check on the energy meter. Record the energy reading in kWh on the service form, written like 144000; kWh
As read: 16506.31; kWh
